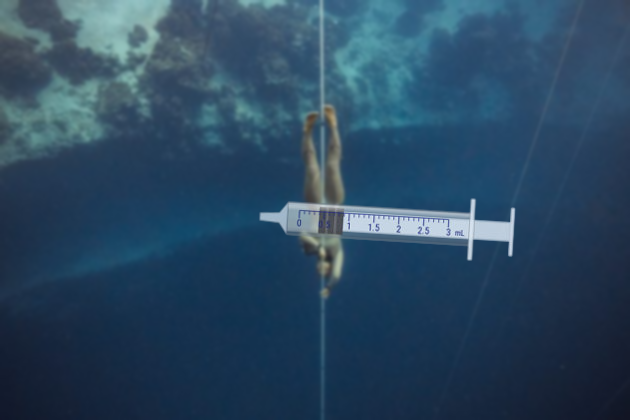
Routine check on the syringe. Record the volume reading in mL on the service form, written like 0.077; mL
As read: 0.4; mL
